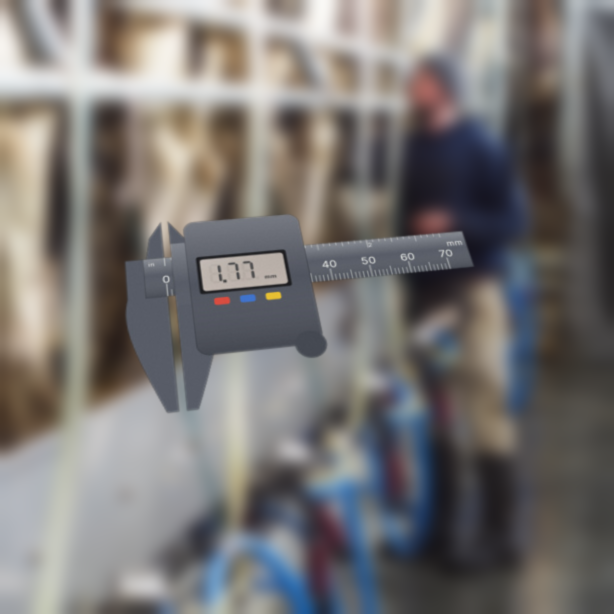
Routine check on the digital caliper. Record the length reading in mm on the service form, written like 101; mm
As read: 1.77; mm
